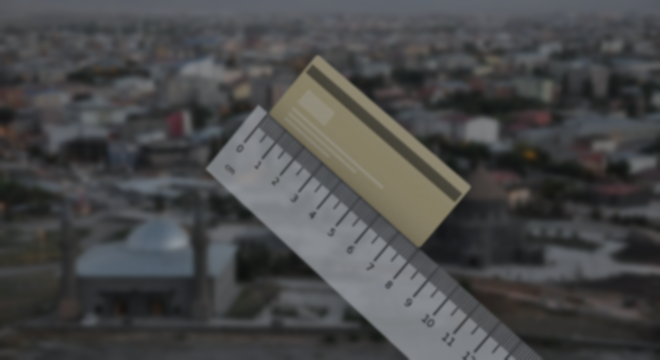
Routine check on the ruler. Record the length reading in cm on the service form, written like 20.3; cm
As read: 8; cm
